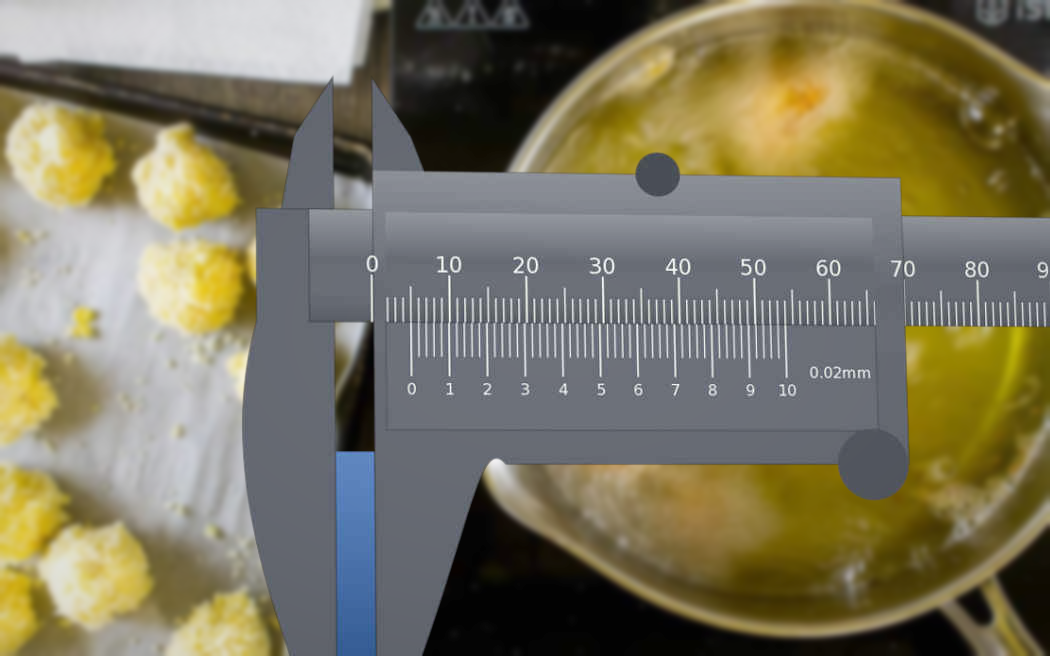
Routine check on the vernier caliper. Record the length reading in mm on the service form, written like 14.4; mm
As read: 5.0; mm
